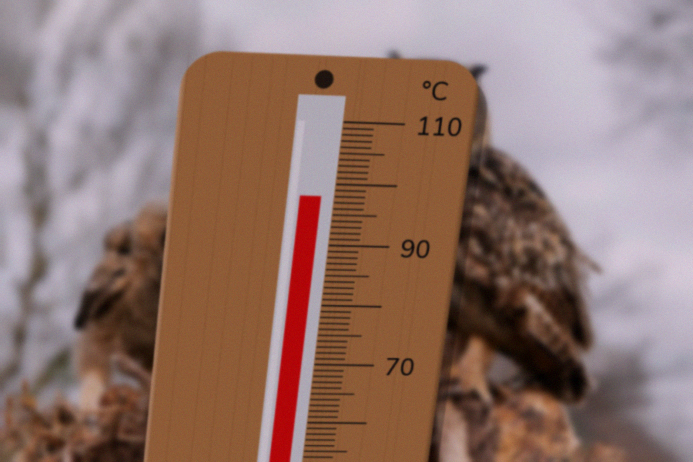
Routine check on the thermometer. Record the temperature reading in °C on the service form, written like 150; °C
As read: 98; °C
